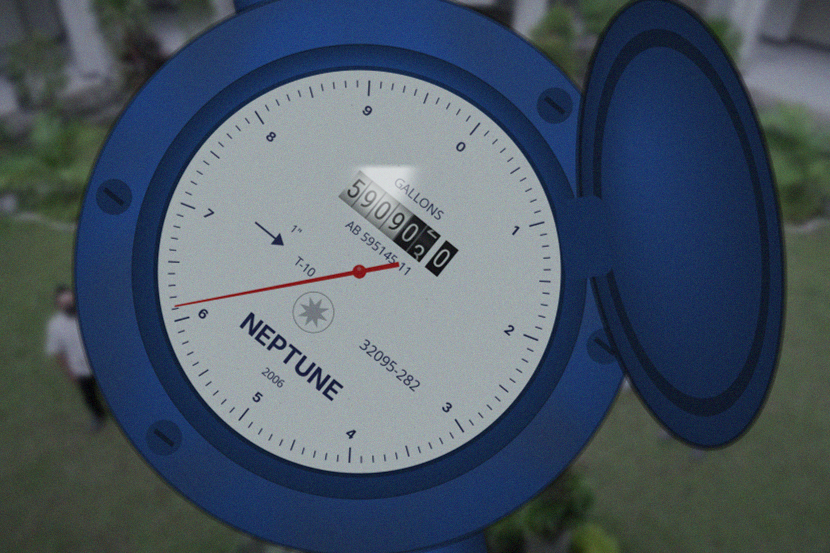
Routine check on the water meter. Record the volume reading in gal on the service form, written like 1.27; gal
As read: 5909026.1; gal
